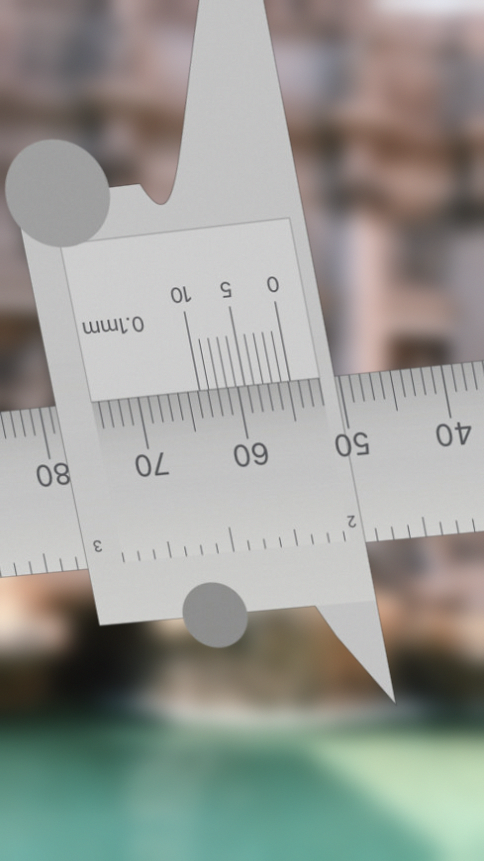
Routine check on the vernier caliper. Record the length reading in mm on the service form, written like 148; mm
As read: 54.8; mm
